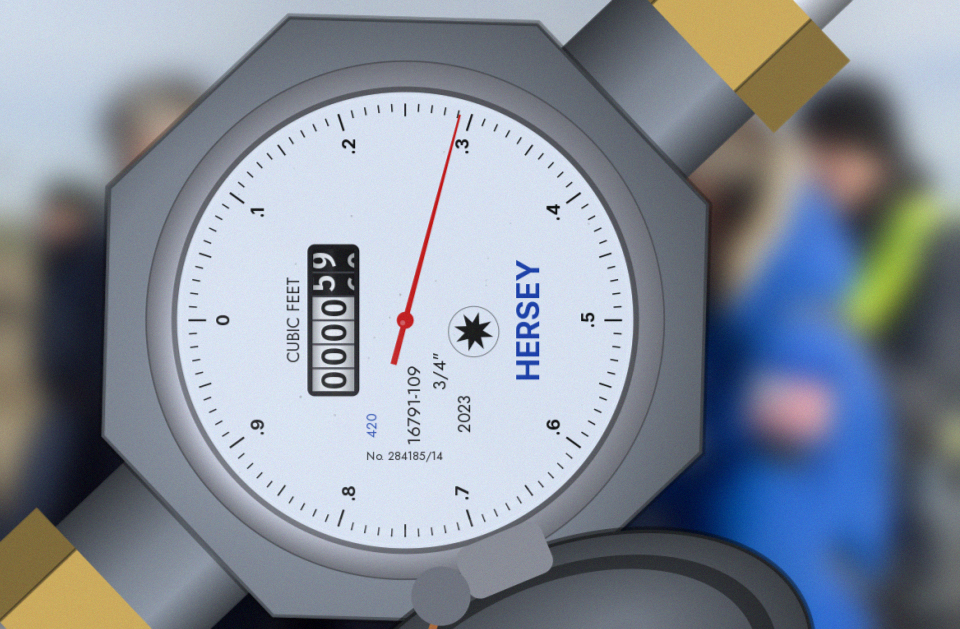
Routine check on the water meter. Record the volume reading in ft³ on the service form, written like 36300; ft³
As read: 59.29; ft³
